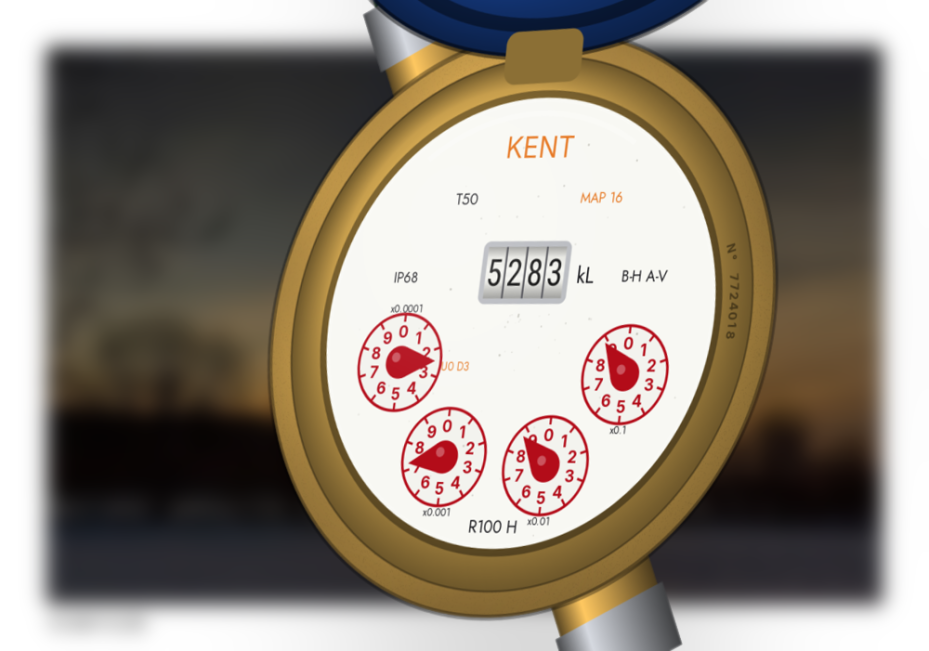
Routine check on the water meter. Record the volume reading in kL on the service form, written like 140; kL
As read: 5283.8872; kL
